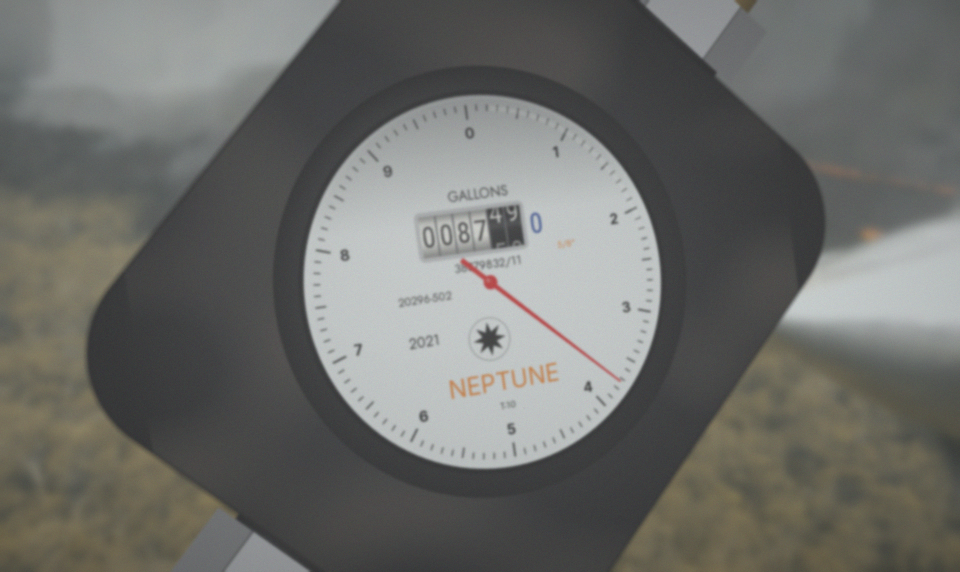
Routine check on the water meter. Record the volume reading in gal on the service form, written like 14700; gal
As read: 87493.7; gal
